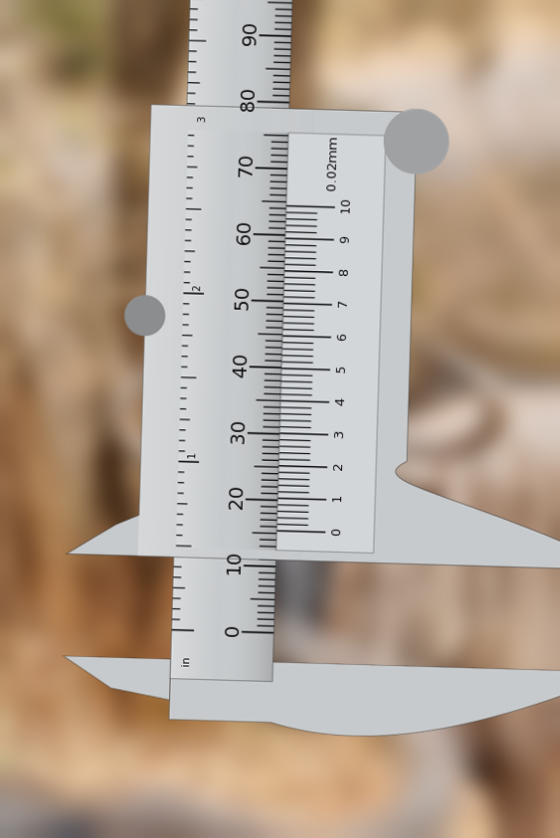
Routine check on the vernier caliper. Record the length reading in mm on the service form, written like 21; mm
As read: 15.4; mm
